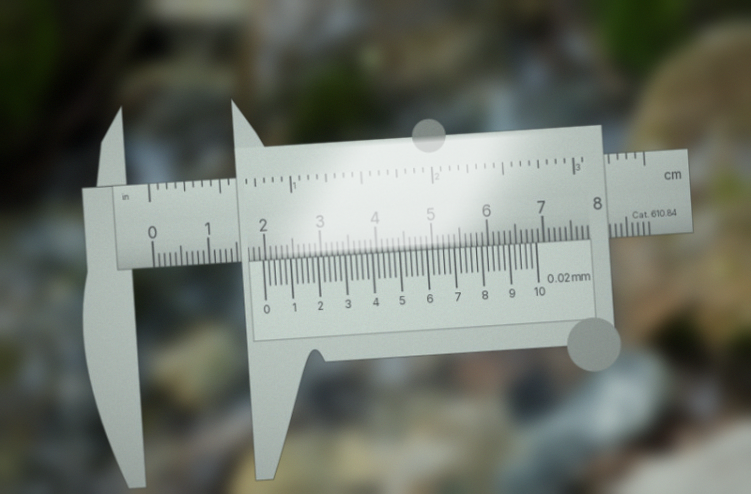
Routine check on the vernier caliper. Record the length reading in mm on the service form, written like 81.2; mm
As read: 19.6; mm
